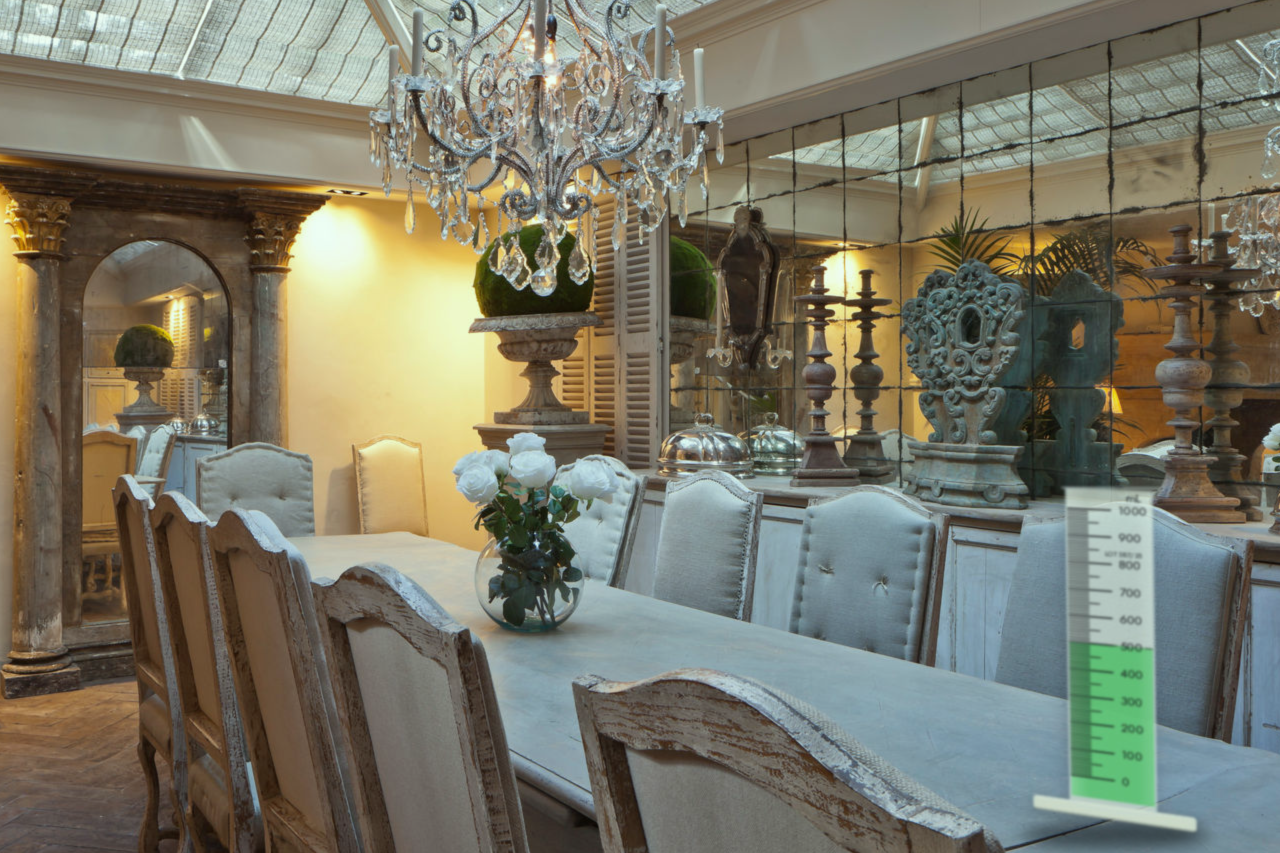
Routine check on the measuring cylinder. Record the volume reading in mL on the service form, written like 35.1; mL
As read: 500; mL
